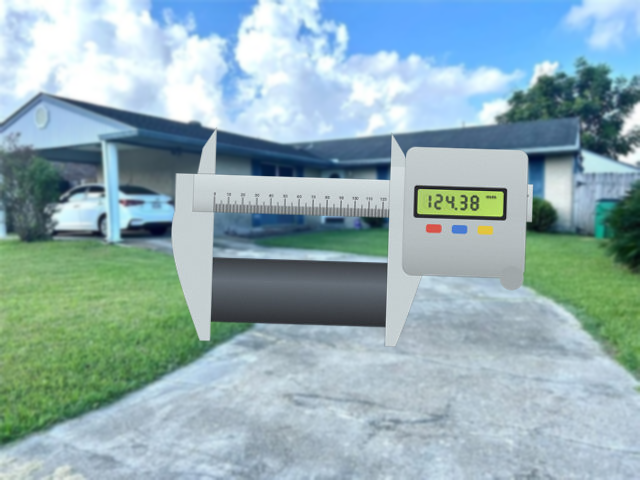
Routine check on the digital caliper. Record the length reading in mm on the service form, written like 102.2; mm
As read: 124.38; mm
